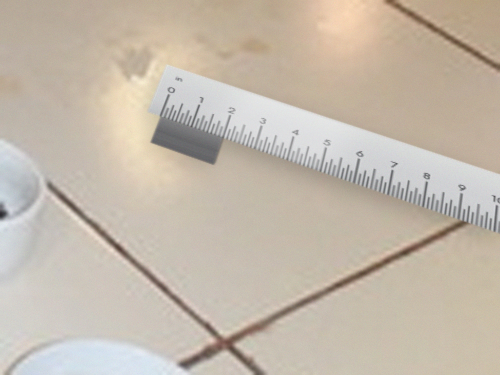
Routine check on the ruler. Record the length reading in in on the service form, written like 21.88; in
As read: 2; in
